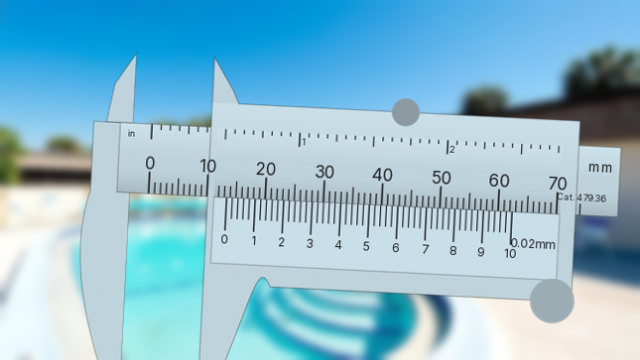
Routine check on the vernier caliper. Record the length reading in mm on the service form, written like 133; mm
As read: 13.4; mm
